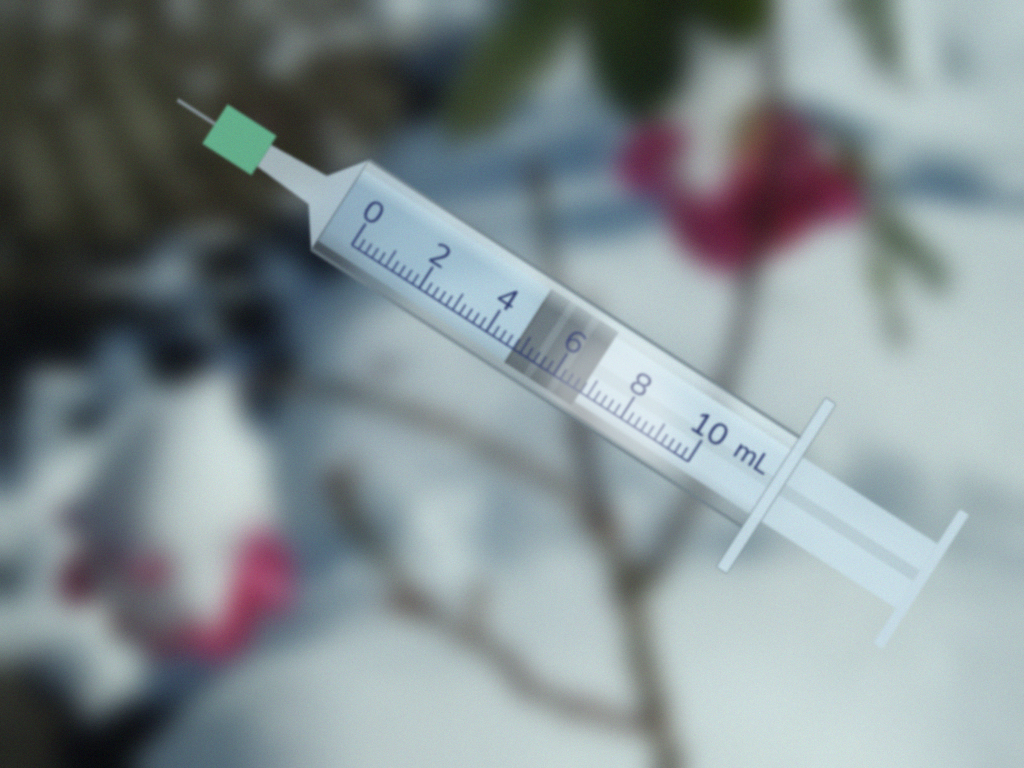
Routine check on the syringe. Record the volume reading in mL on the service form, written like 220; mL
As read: 4.8; mL
